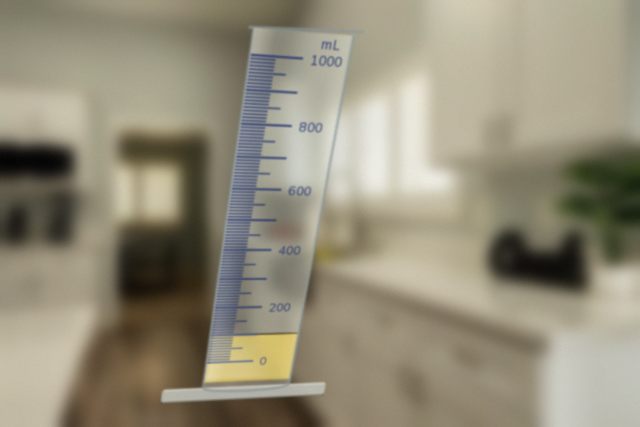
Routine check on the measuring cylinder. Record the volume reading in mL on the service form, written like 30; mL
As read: 100; mL
